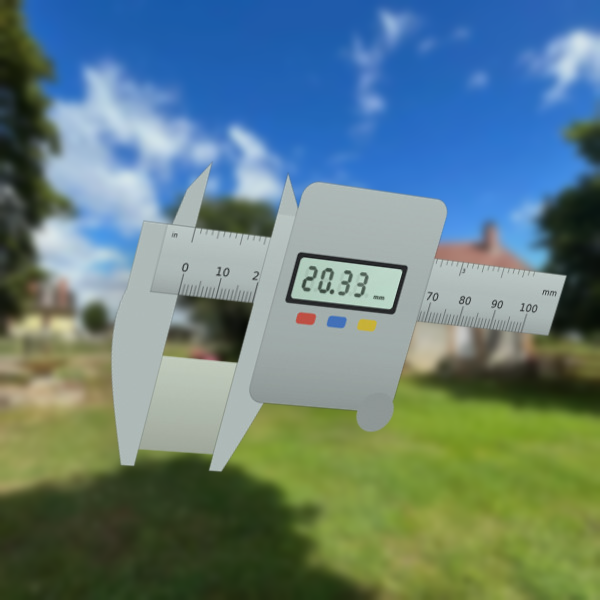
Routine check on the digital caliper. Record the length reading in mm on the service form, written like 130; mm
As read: 20.33; mm
